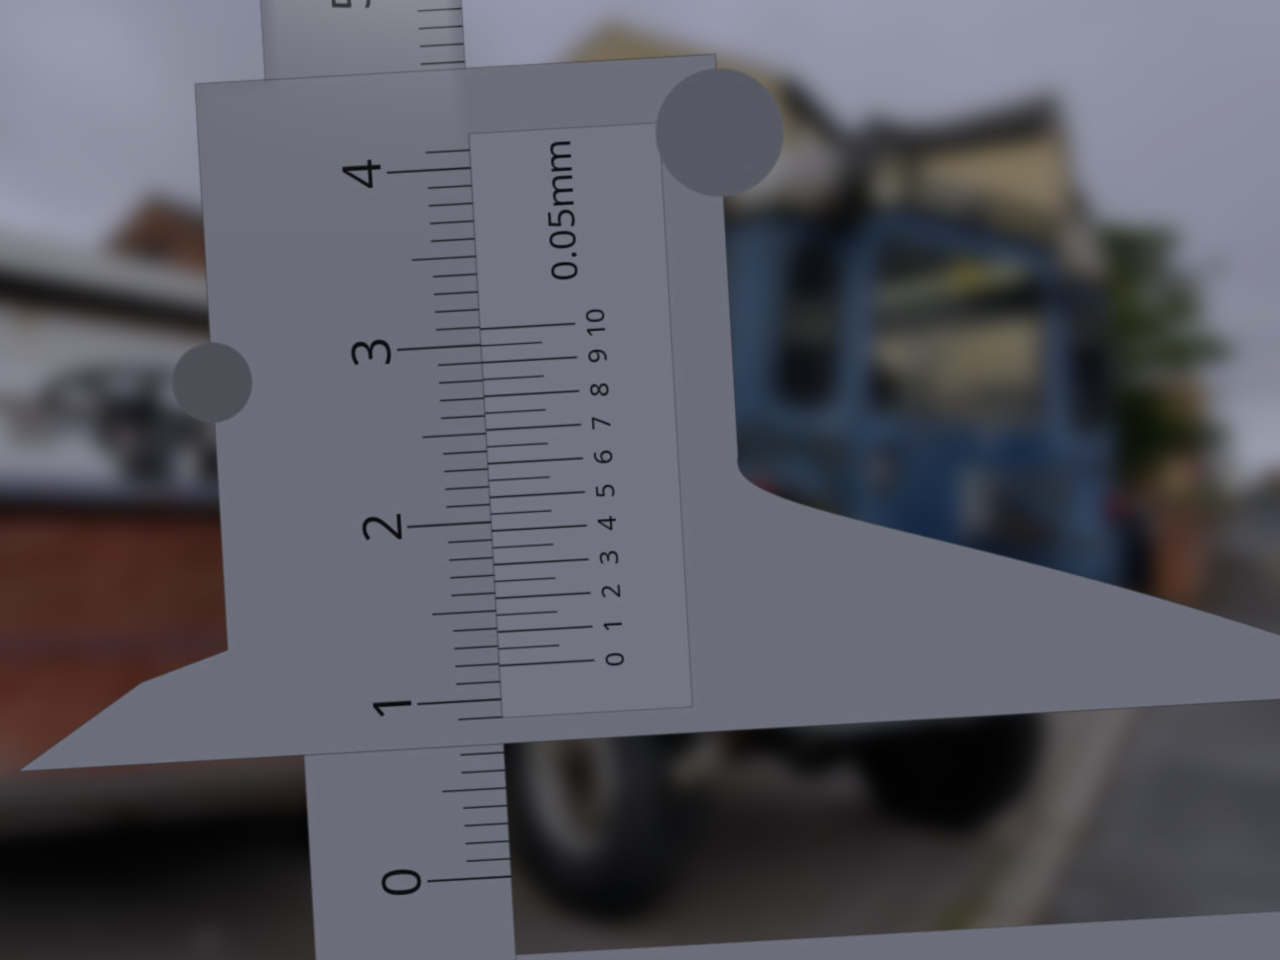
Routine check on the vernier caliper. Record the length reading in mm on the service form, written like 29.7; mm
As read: 11.9; mm
